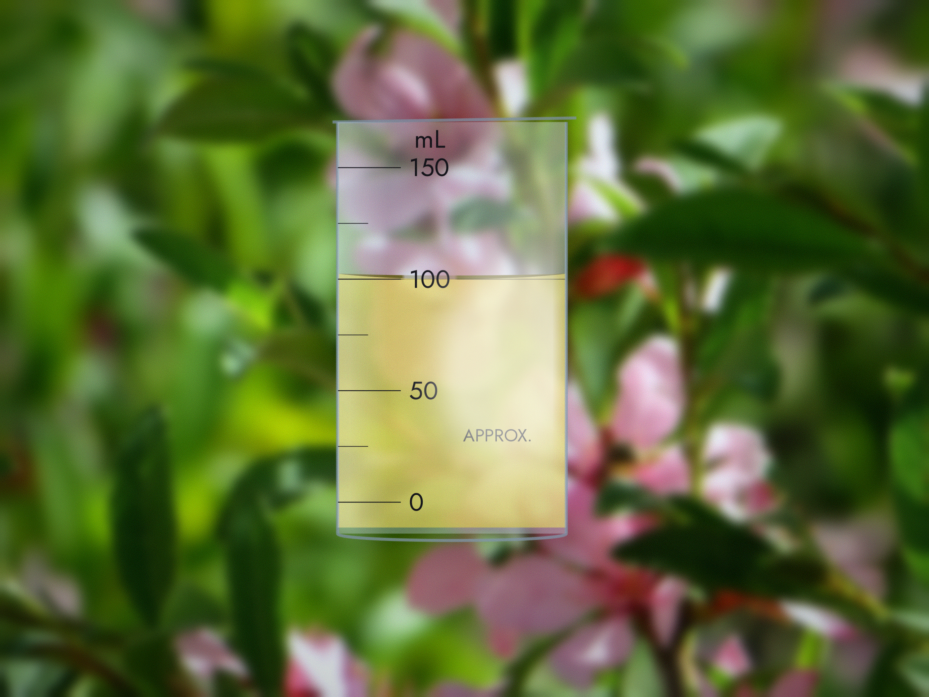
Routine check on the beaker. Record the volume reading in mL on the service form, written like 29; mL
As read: 100; mL
